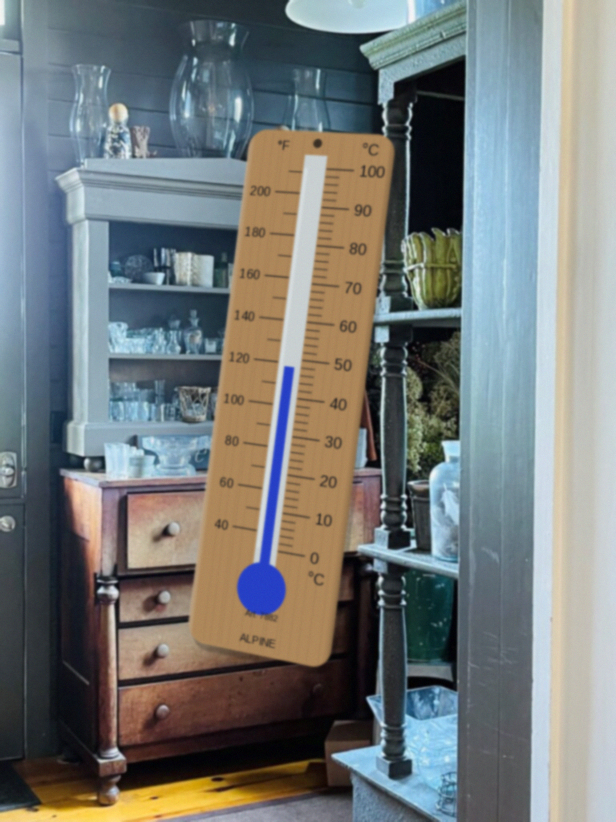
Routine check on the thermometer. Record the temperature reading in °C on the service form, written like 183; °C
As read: 48; °C
